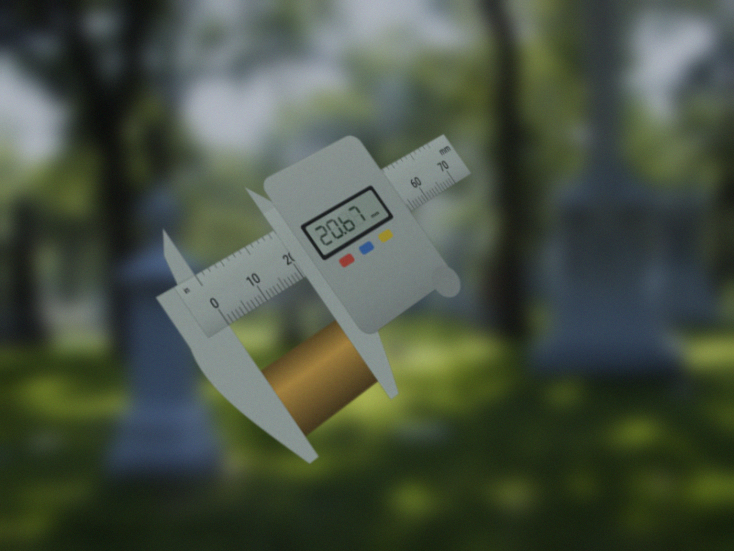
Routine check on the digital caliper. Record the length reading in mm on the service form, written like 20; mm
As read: 20.67; mm
